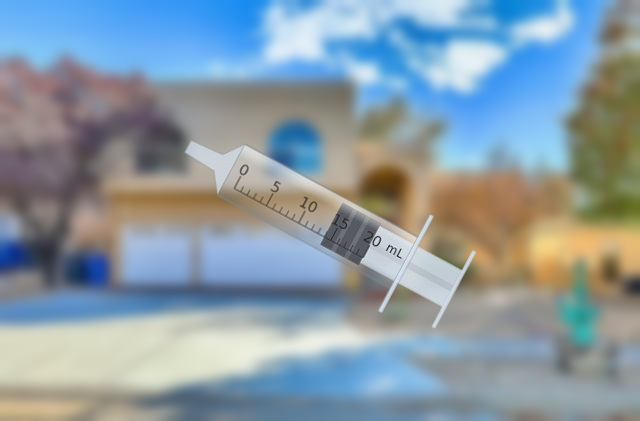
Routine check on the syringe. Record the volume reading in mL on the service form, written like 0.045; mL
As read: 14; mL
